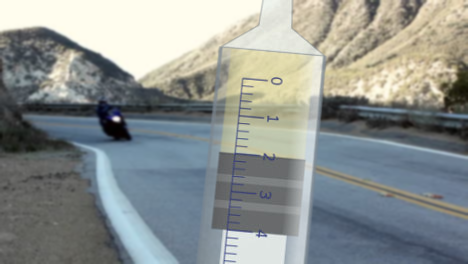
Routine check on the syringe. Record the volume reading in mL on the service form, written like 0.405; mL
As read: 2; mL
